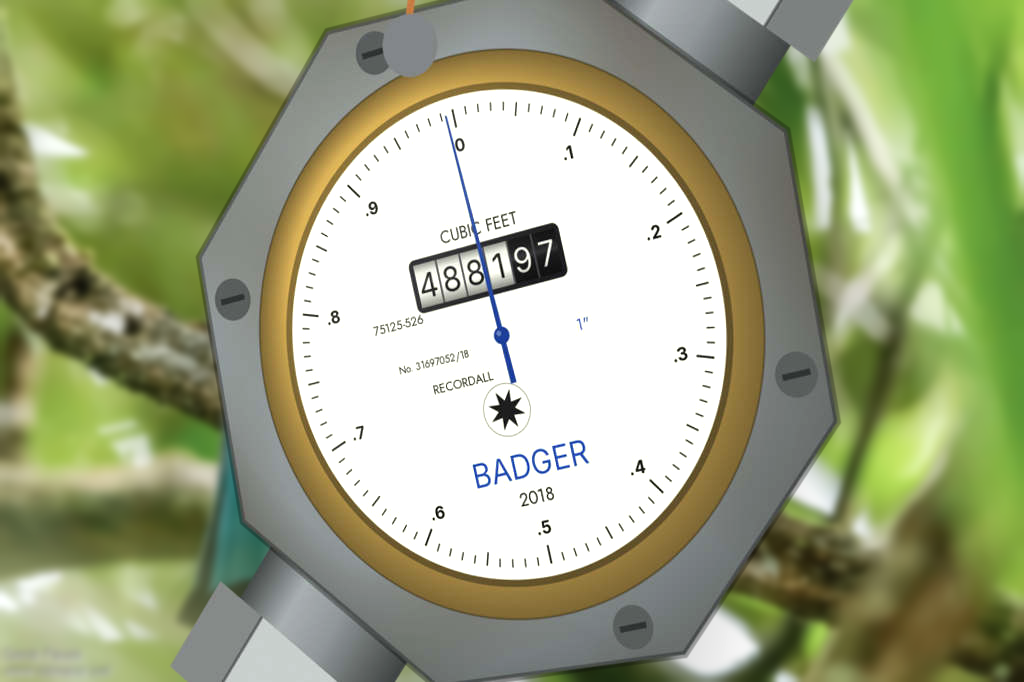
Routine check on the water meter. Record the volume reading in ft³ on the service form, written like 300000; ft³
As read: 488196.99; ft³
